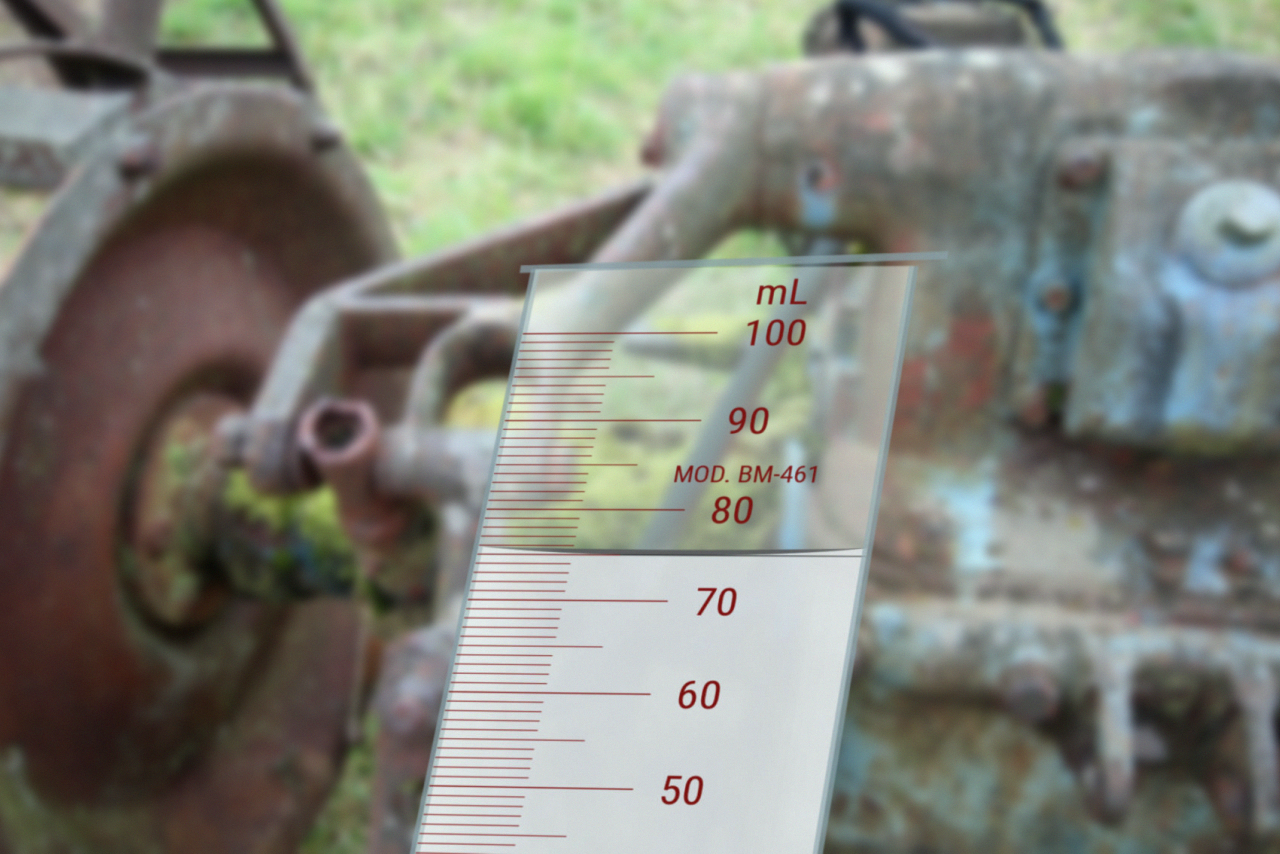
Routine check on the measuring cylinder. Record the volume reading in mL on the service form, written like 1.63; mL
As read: 75; mL
